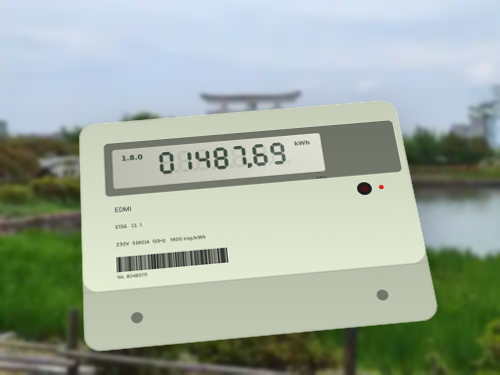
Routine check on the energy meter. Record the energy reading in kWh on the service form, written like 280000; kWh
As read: 1487.69; kWh
